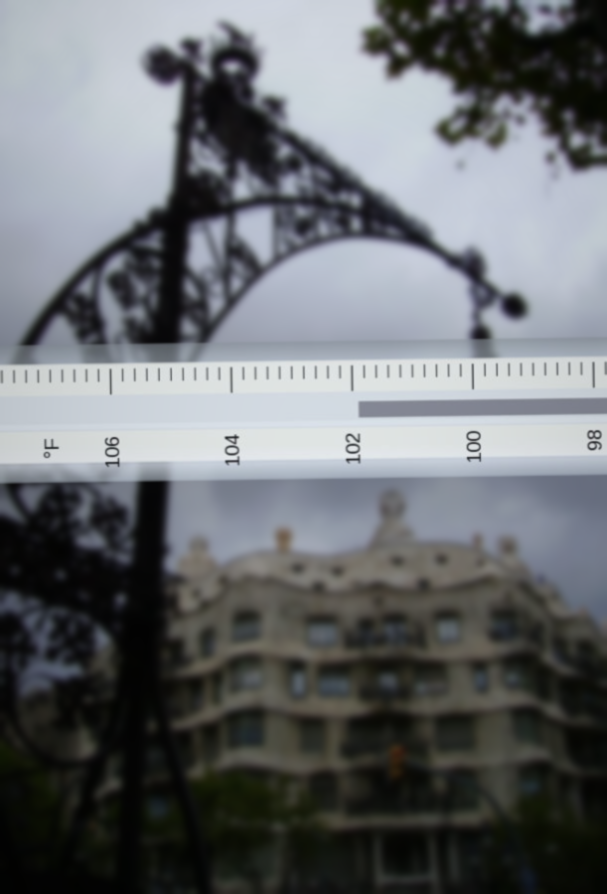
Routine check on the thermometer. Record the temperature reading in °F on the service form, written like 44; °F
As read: 101.9; °F
